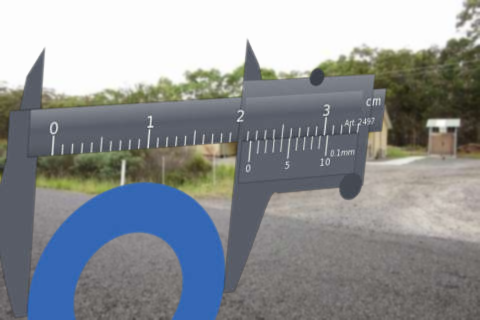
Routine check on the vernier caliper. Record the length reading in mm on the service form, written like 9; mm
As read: 21.4; mm
